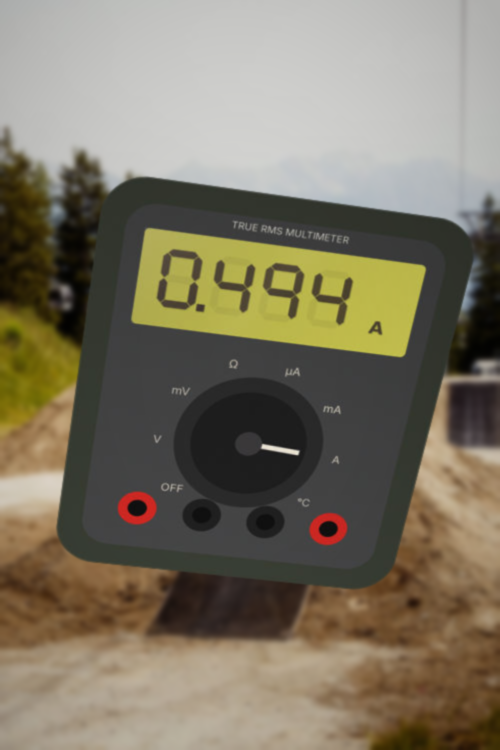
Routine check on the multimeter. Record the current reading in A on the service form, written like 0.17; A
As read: 0.494; A
